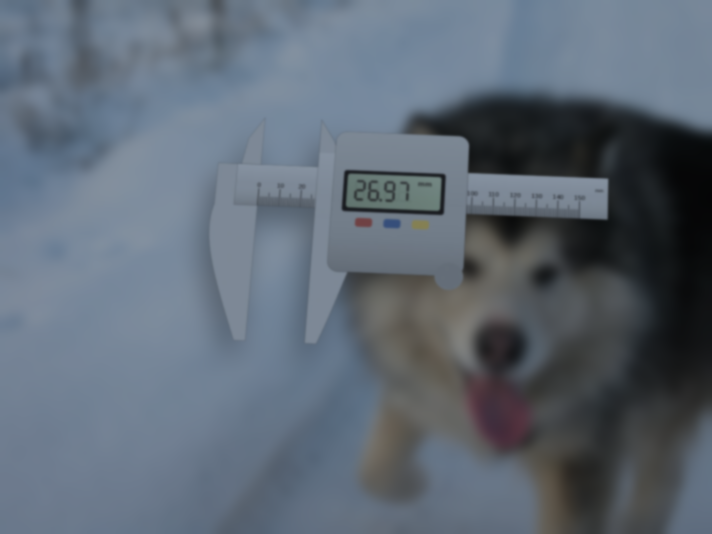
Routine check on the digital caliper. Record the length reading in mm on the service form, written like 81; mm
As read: 26.97; mm
